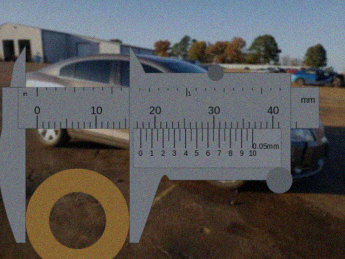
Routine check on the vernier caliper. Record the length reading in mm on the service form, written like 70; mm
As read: 17.6; mm
